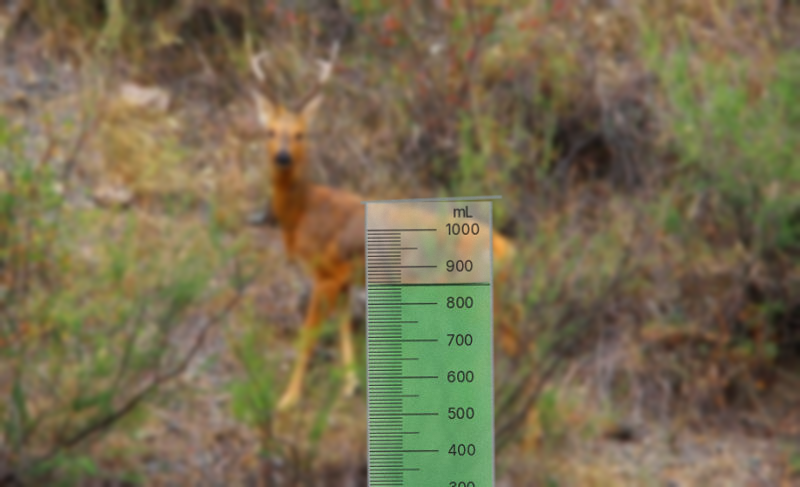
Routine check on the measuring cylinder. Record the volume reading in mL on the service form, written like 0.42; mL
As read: 850; mL
